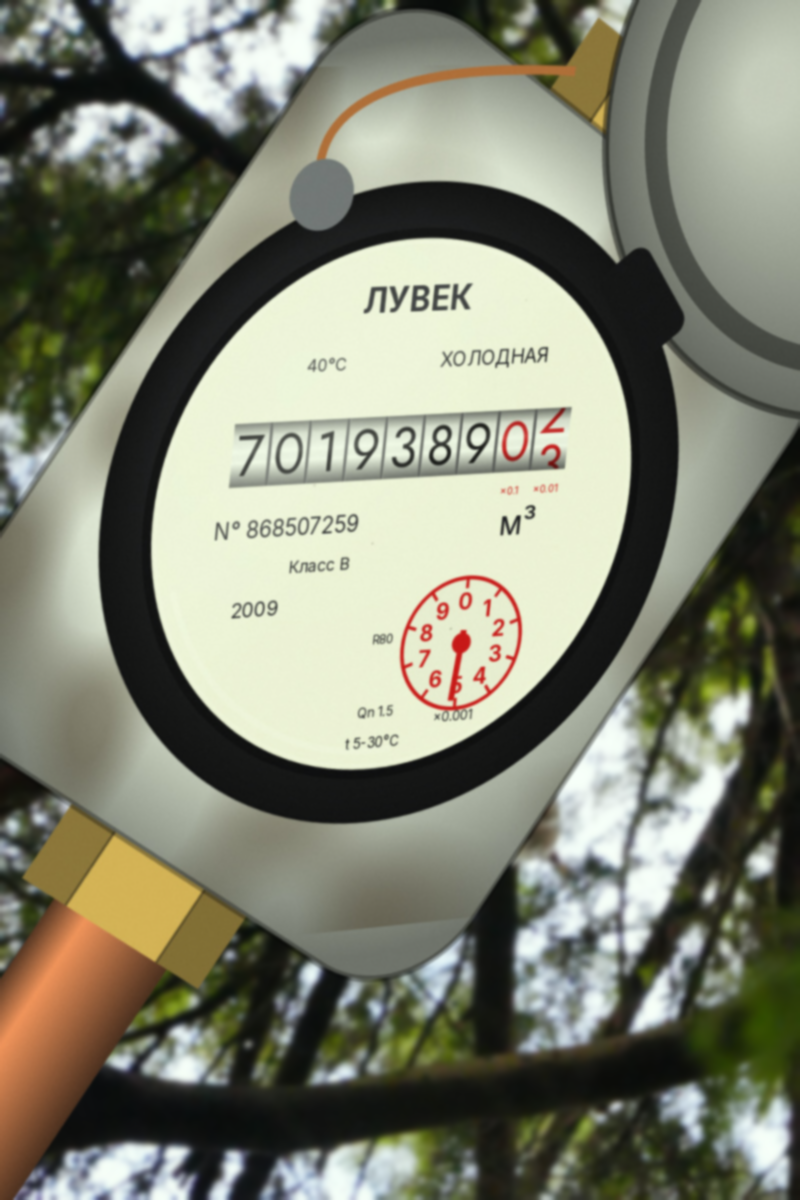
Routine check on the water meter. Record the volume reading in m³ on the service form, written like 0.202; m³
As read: 7019389.025; m³
